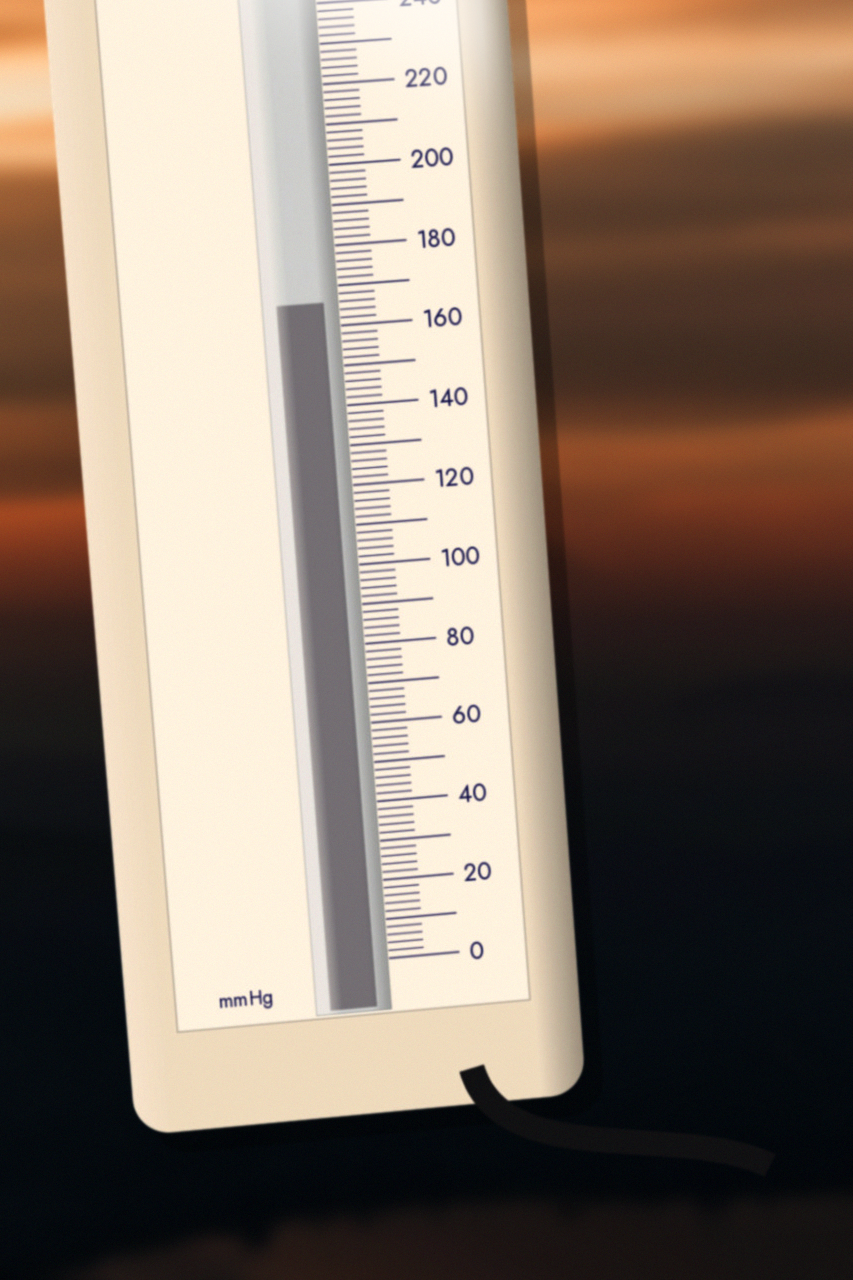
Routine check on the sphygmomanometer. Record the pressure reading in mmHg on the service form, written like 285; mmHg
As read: 166; mmHg
